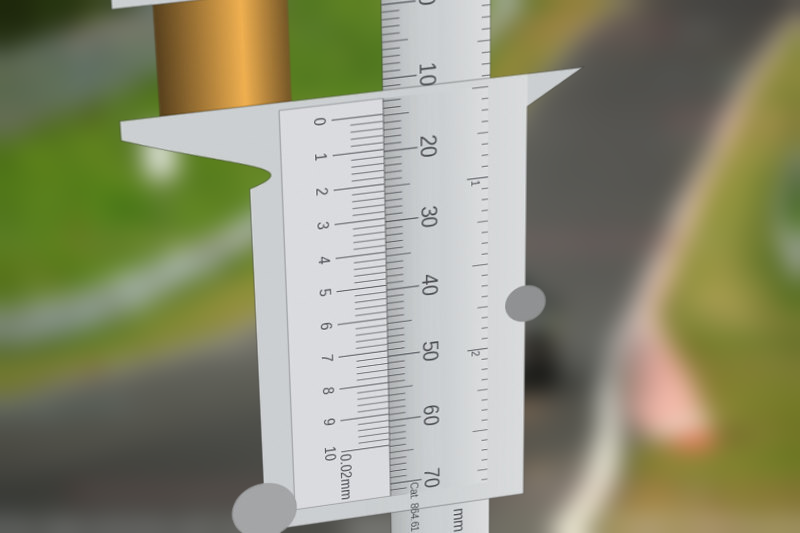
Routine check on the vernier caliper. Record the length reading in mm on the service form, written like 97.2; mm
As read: 14.8; mm
